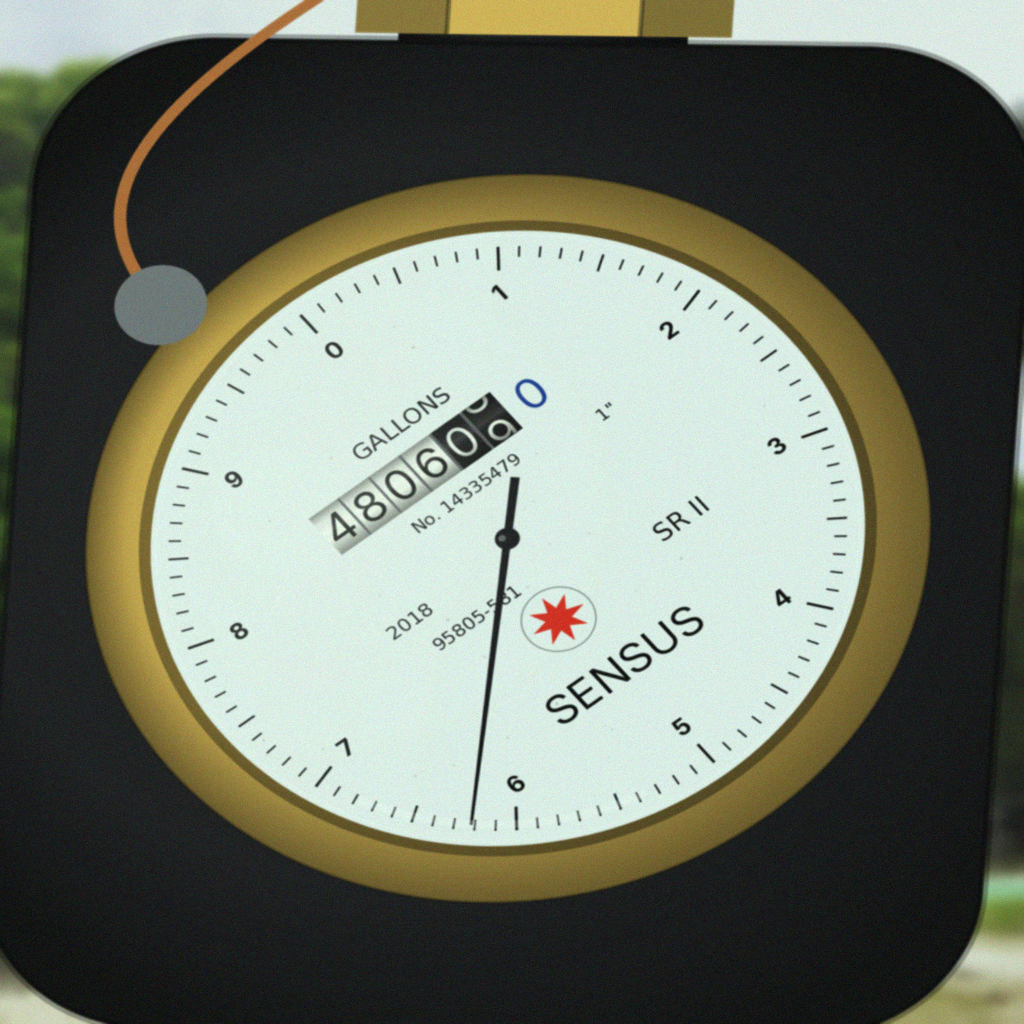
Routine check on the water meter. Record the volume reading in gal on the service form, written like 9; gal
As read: 4806086.2; gal
